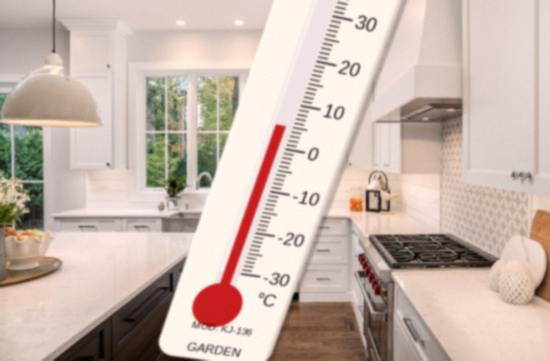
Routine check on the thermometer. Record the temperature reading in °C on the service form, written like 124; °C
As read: 5; °C
